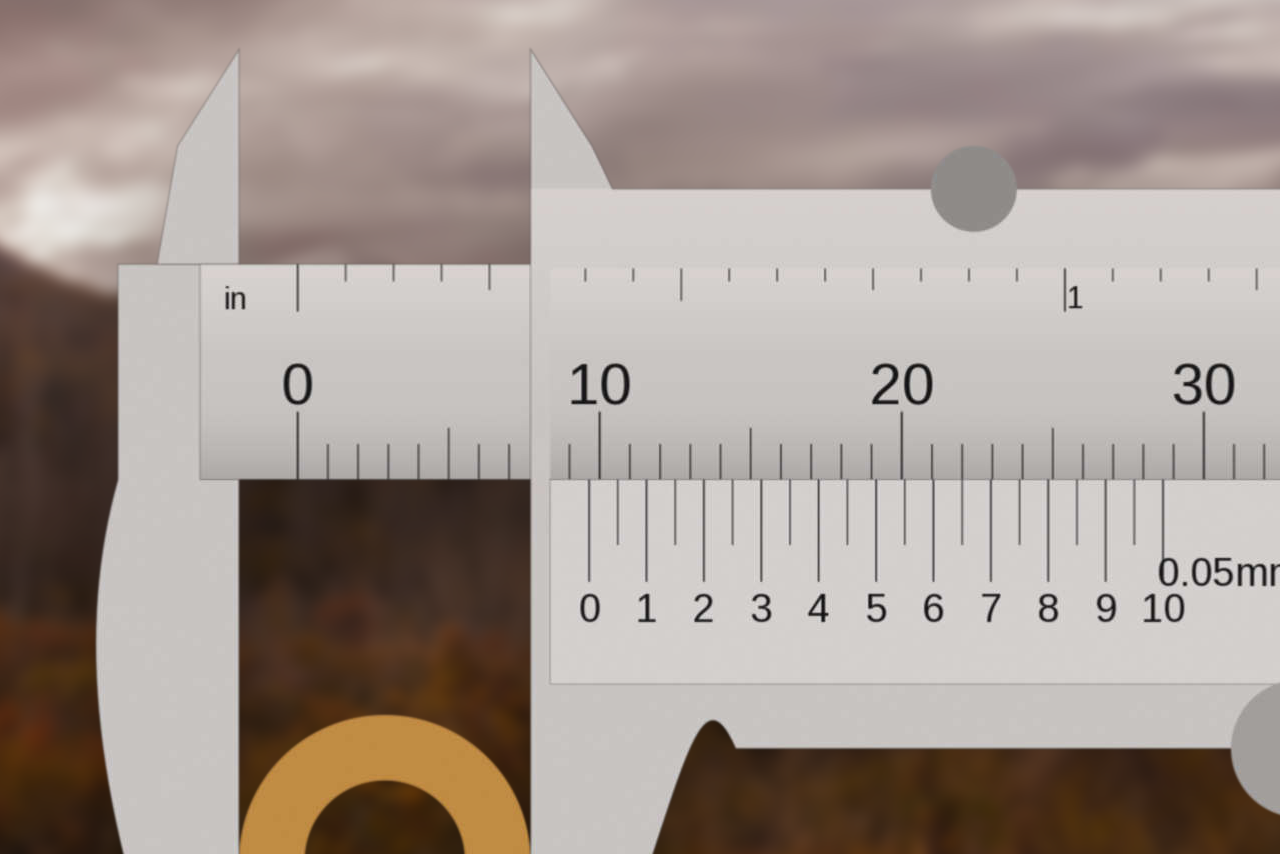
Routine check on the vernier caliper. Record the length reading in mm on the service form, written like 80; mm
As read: 9.65; mm
